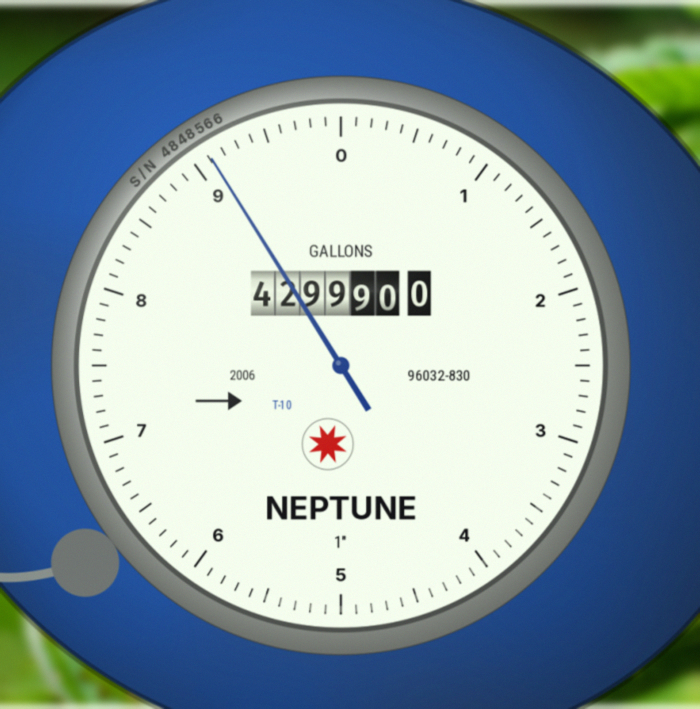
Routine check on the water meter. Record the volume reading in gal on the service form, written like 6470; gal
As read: 4299899.1; gal
